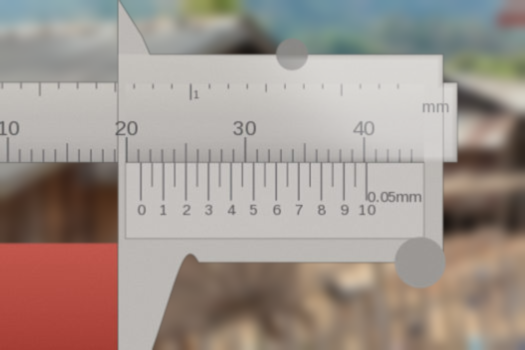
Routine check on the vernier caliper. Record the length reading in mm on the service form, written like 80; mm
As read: 21.2; mm
